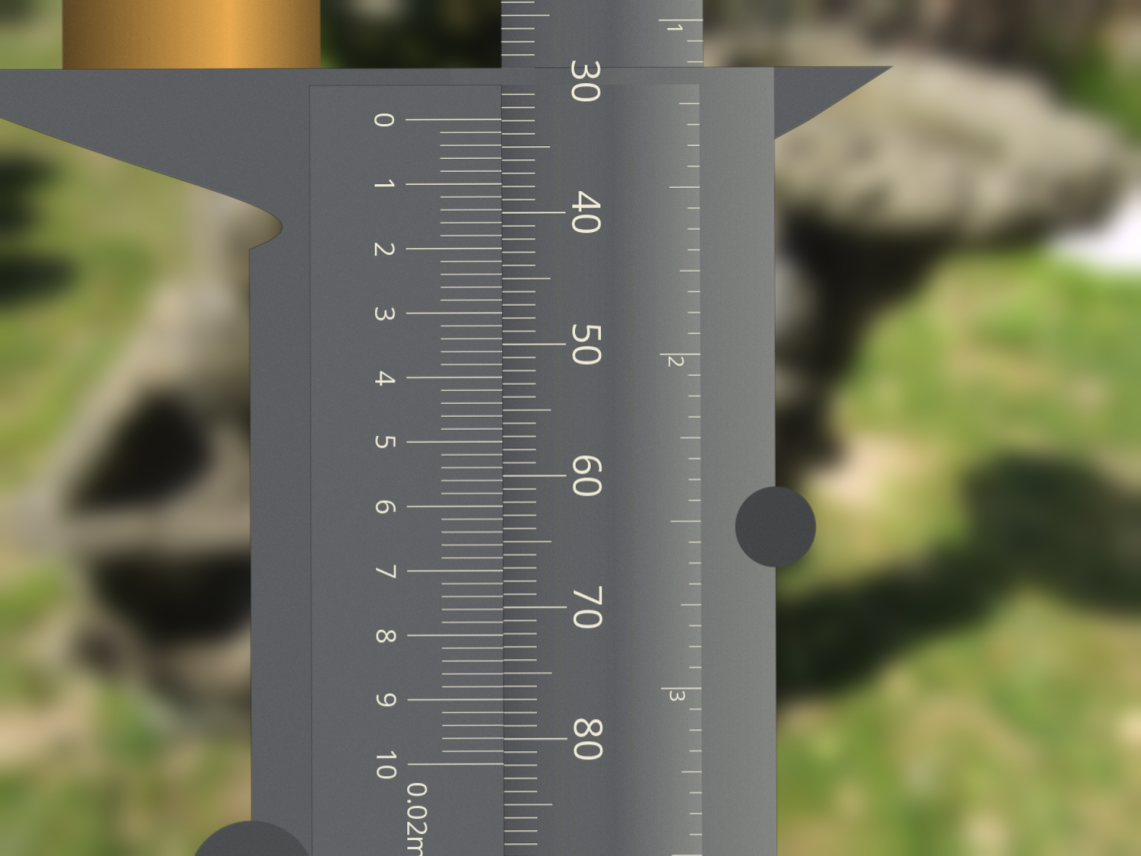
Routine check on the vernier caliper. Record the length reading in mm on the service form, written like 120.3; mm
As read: 32.9; mm
